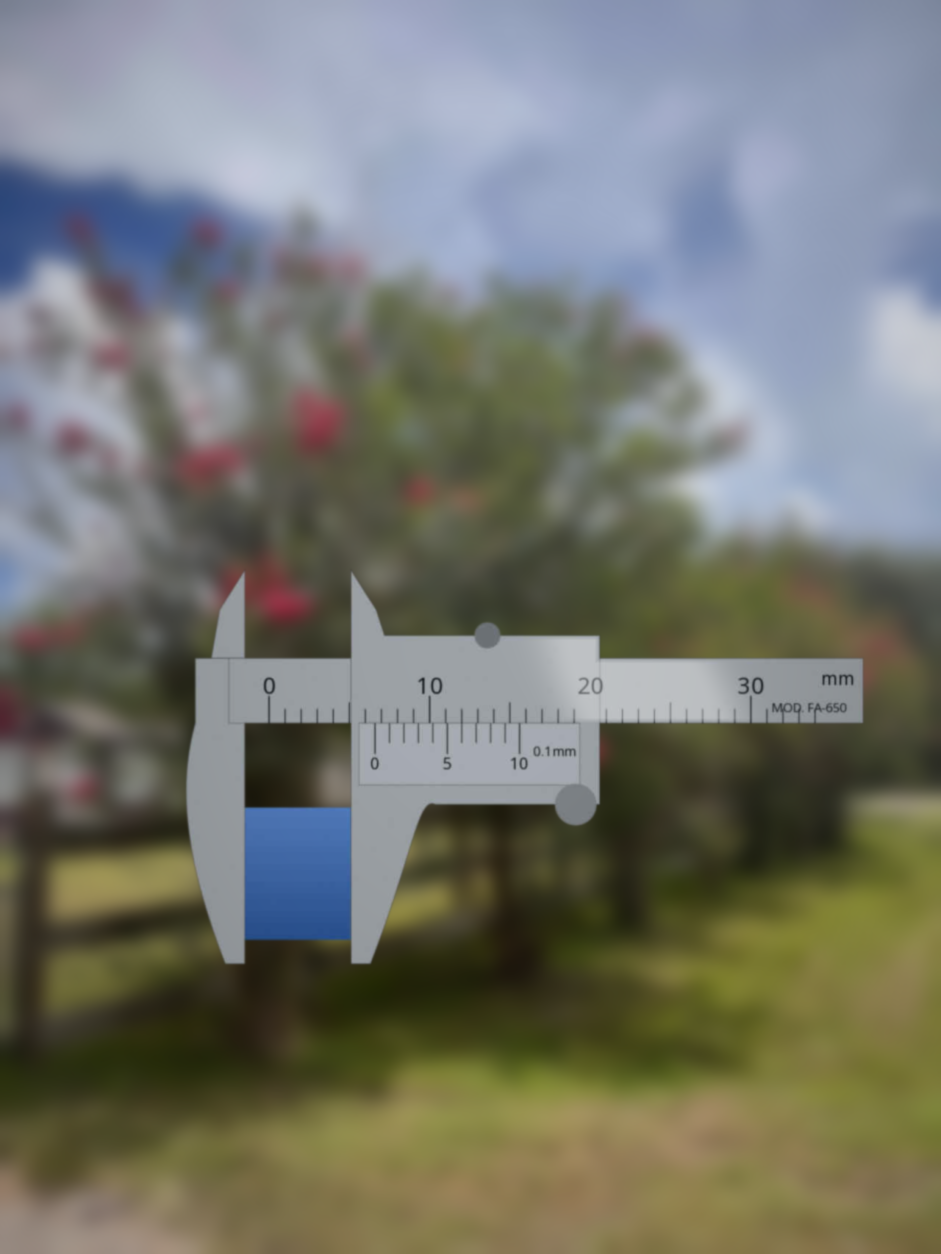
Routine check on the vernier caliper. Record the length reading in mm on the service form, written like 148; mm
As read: 6.6; mm
